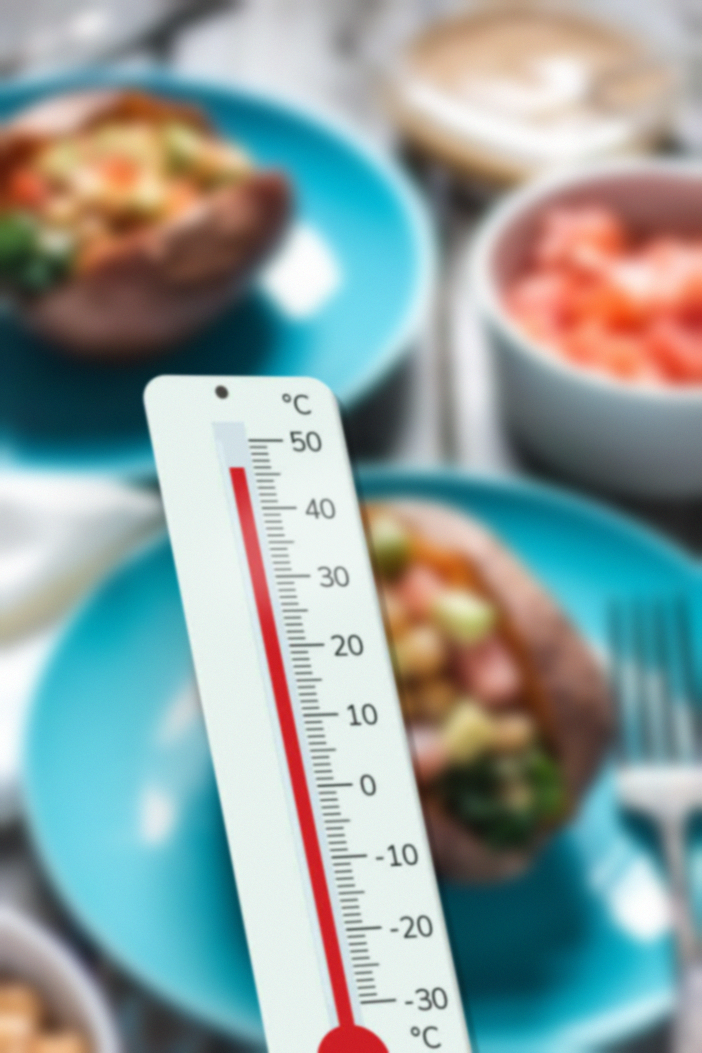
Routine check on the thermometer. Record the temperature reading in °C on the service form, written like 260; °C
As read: 46; °C
